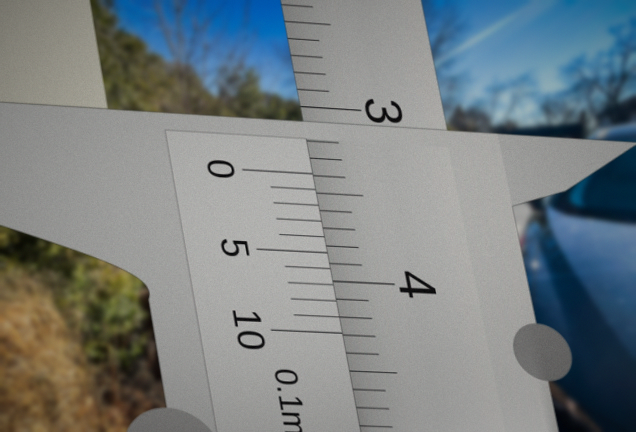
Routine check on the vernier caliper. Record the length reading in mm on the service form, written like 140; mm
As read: 33.9; mm
